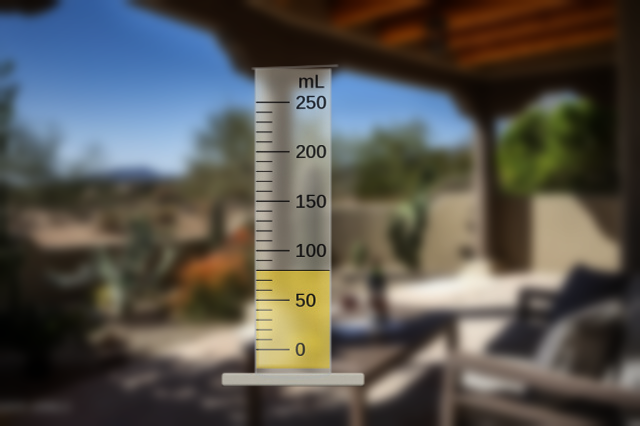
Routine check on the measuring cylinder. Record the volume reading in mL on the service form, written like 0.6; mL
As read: 80; mL
